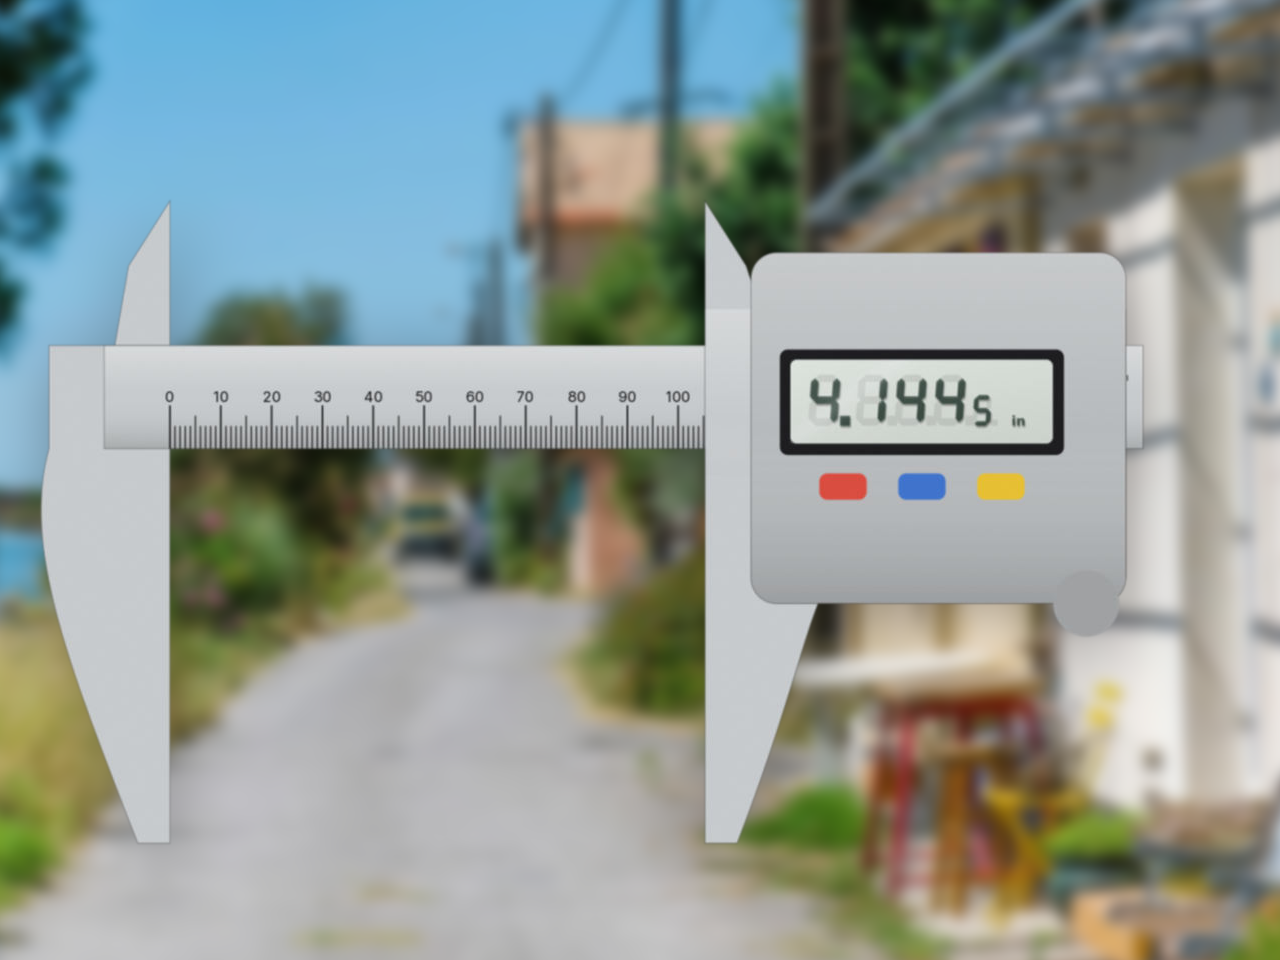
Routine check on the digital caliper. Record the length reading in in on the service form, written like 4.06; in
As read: 4.1445; in
